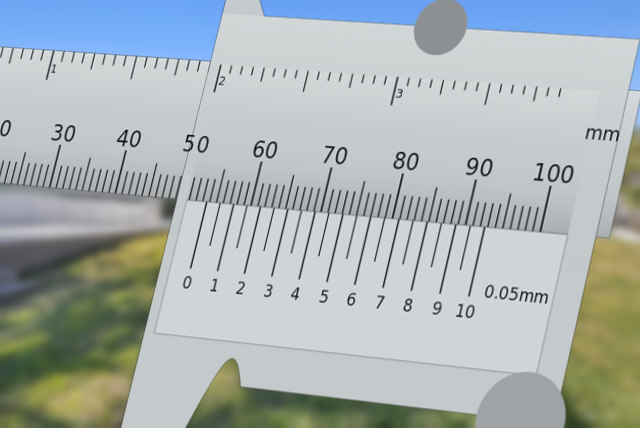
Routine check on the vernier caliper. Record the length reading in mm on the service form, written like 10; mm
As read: 53.6; mm
